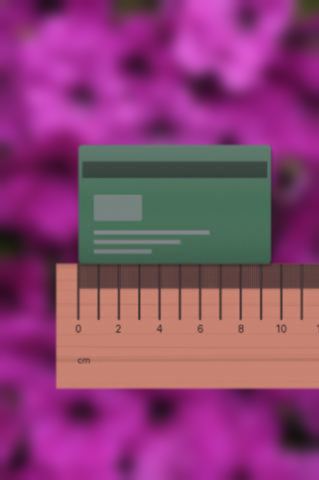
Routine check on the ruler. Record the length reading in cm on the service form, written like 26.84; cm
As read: 9.5; cm
